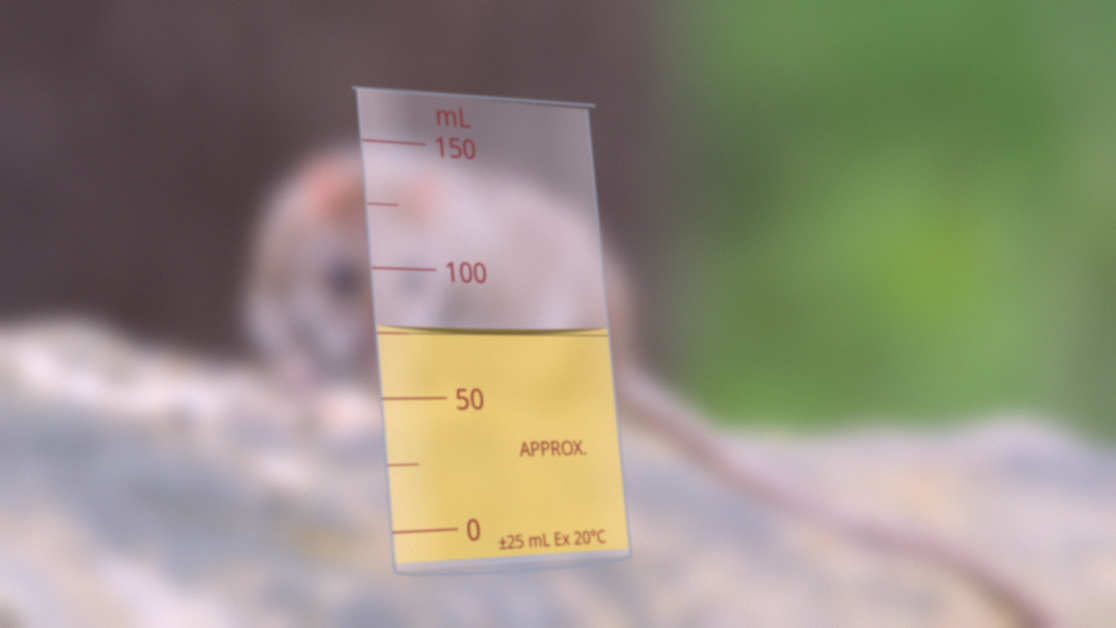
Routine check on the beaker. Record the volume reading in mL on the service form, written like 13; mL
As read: 75; mL
